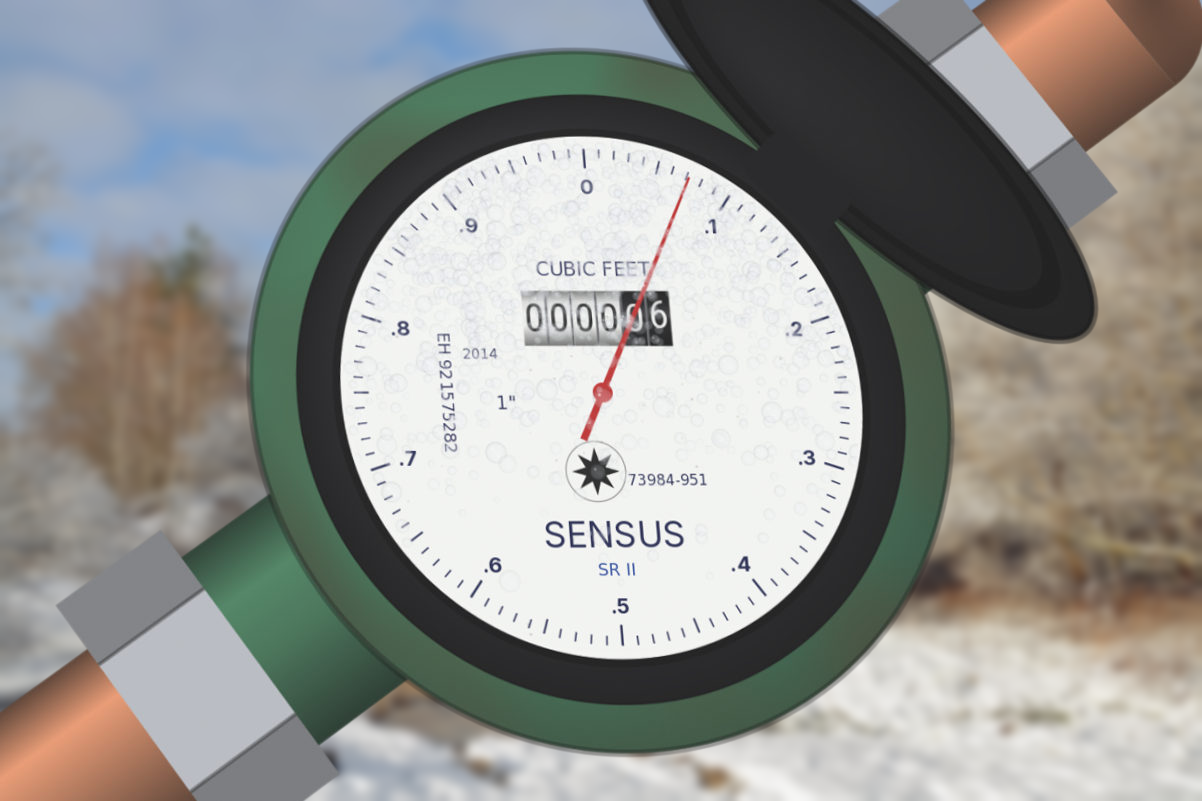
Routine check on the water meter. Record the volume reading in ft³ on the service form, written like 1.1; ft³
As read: 6.07; ft³
